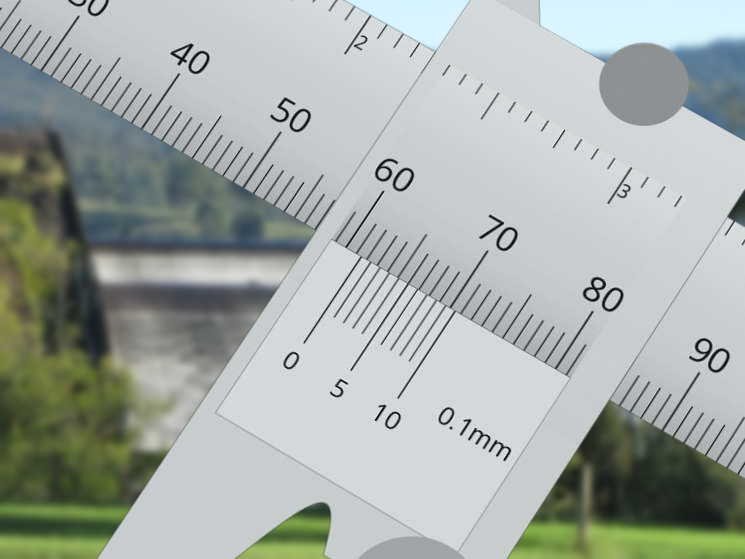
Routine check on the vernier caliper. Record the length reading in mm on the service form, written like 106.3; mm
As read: 61.5; mm
